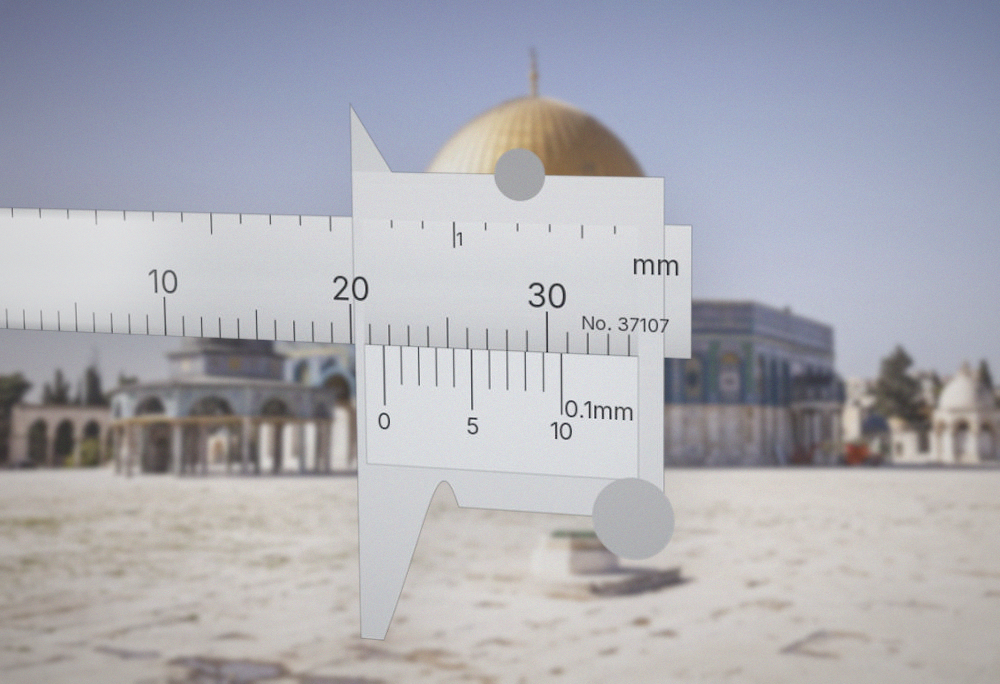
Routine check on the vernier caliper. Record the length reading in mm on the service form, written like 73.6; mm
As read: 21.7; mm
